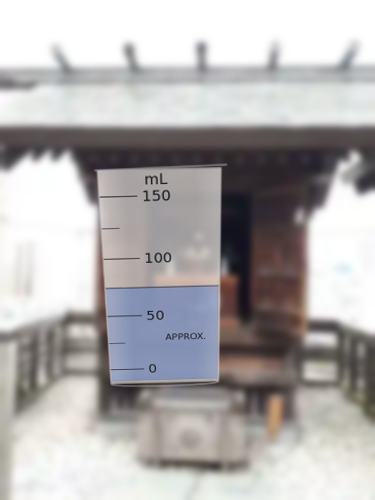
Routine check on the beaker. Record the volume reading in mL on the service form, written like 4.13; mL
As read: 75; mL
